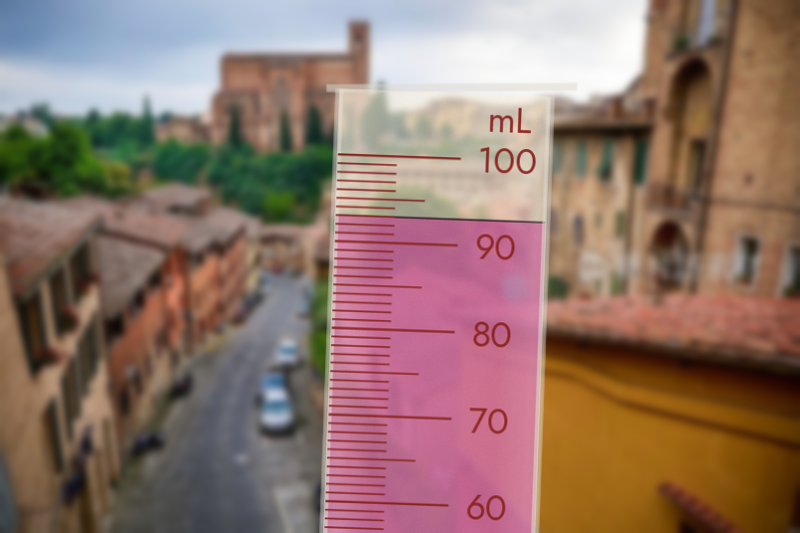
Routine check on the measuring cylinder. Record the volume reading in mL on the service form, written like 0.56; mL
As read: 93; mL
